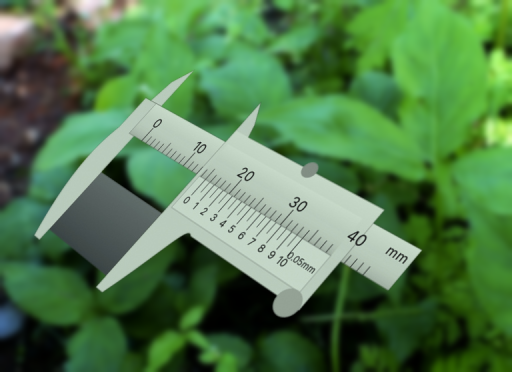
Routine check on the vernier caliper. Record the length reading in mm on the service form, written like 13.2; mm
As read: 15.0; mm
